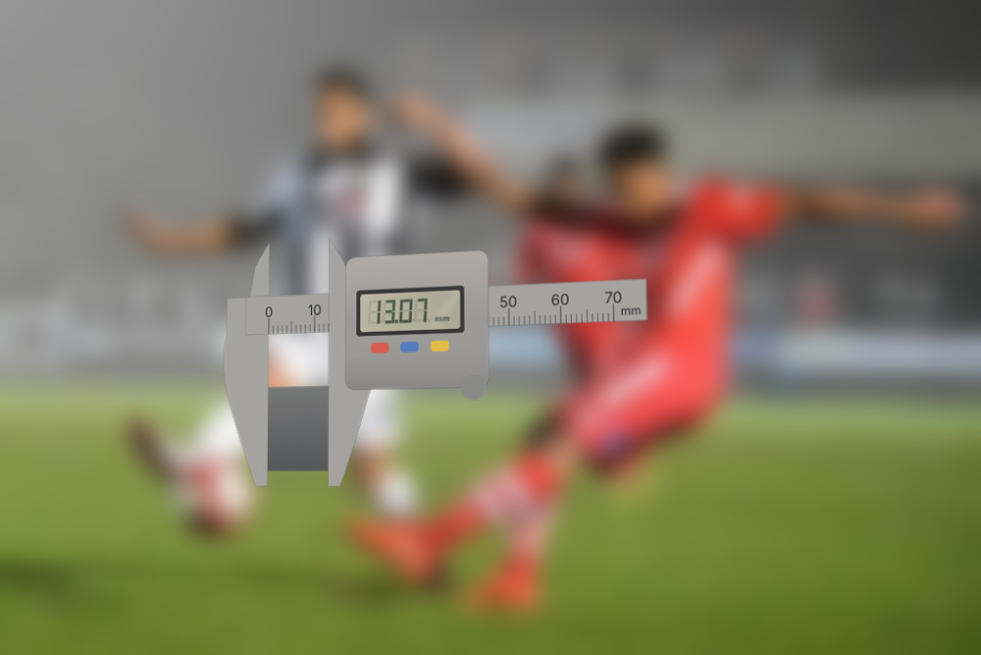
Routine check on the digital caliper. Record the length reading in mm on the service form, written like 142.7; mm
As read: 13.07; mm
